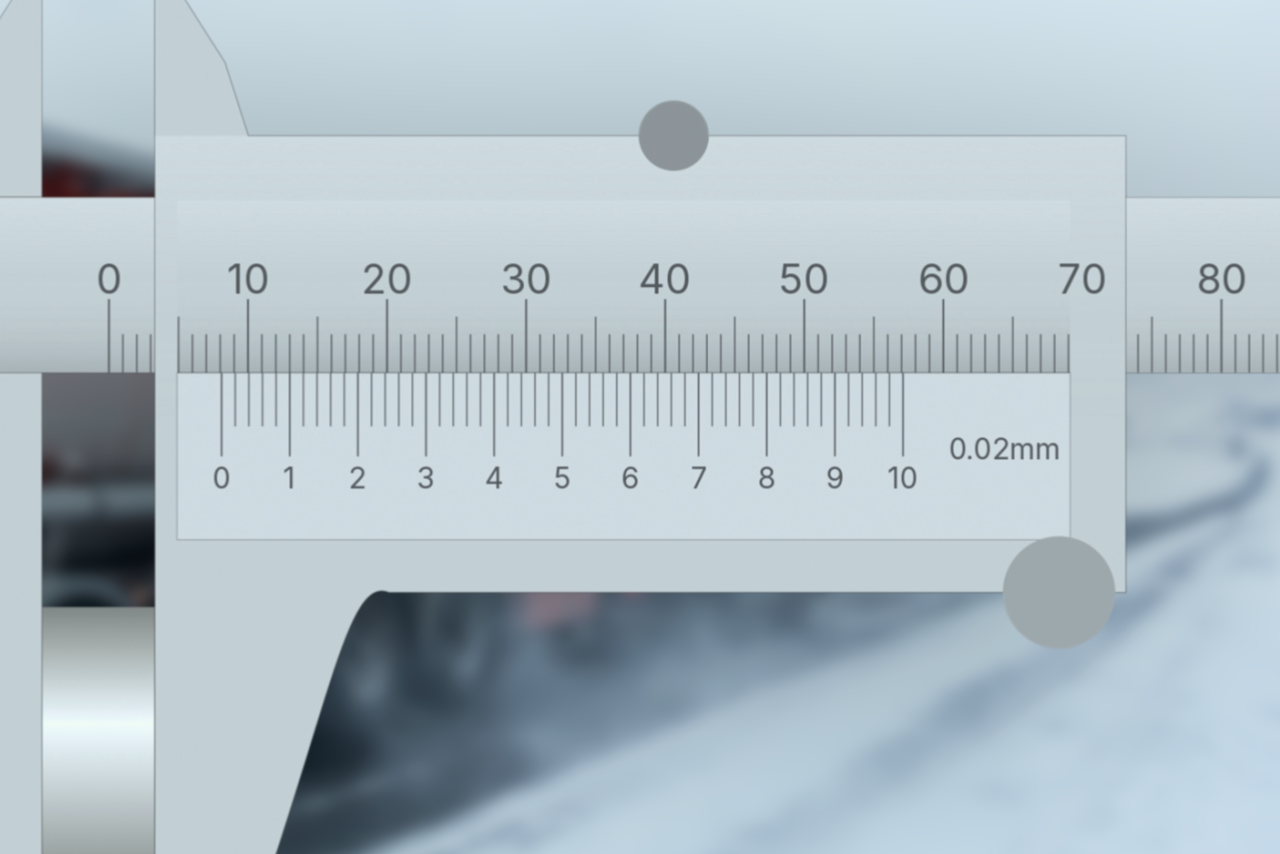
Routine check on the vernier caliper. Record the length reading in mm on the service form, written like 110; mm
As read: 8.1; mm
